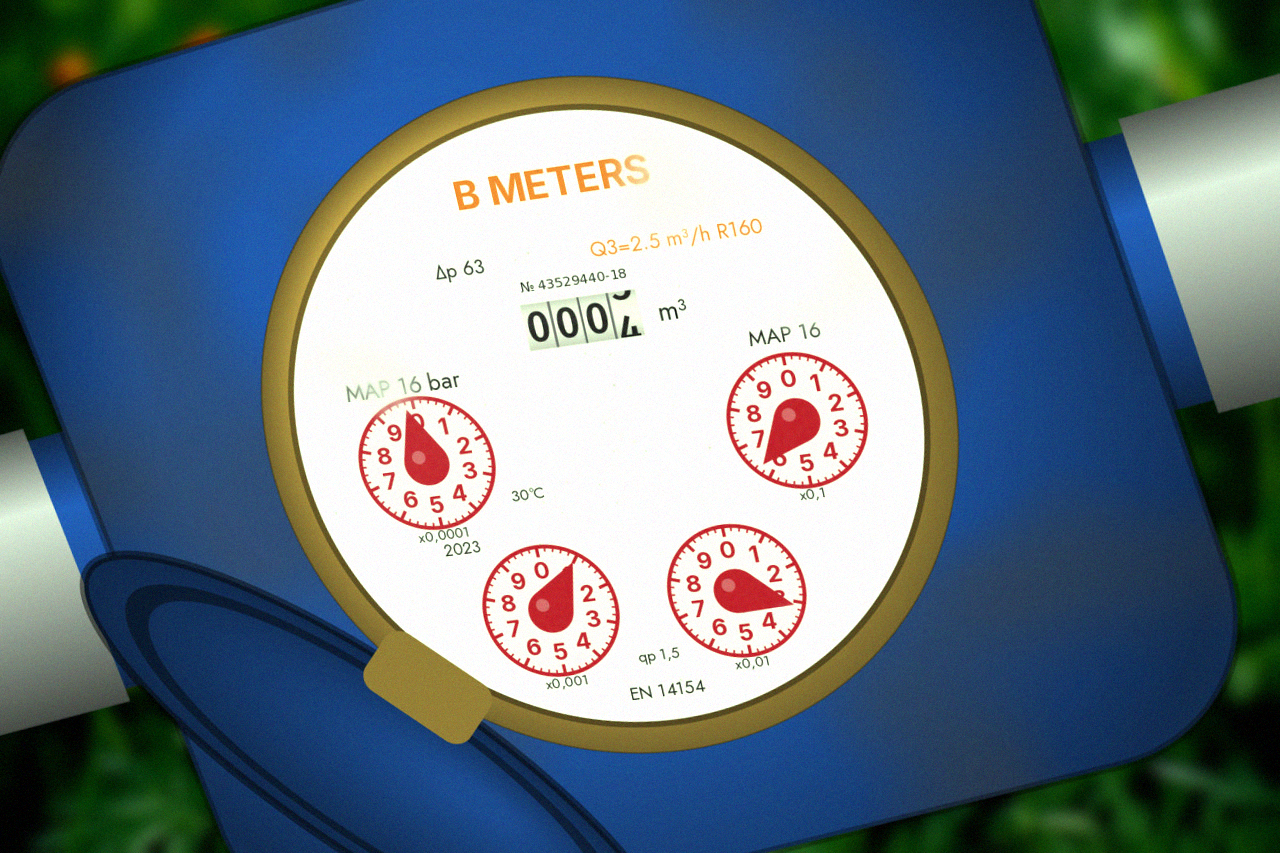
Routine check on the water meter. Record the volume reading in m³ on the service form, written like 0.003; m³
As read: 3.6309; m³
